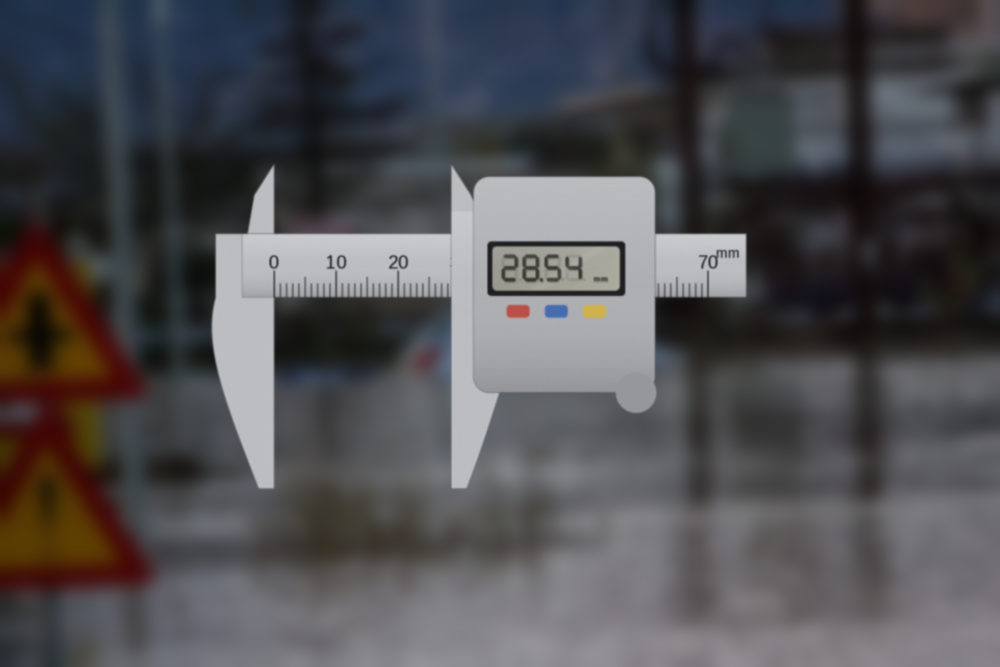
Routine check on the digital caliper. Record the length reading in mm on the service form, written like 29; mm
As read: 28.54; mm
